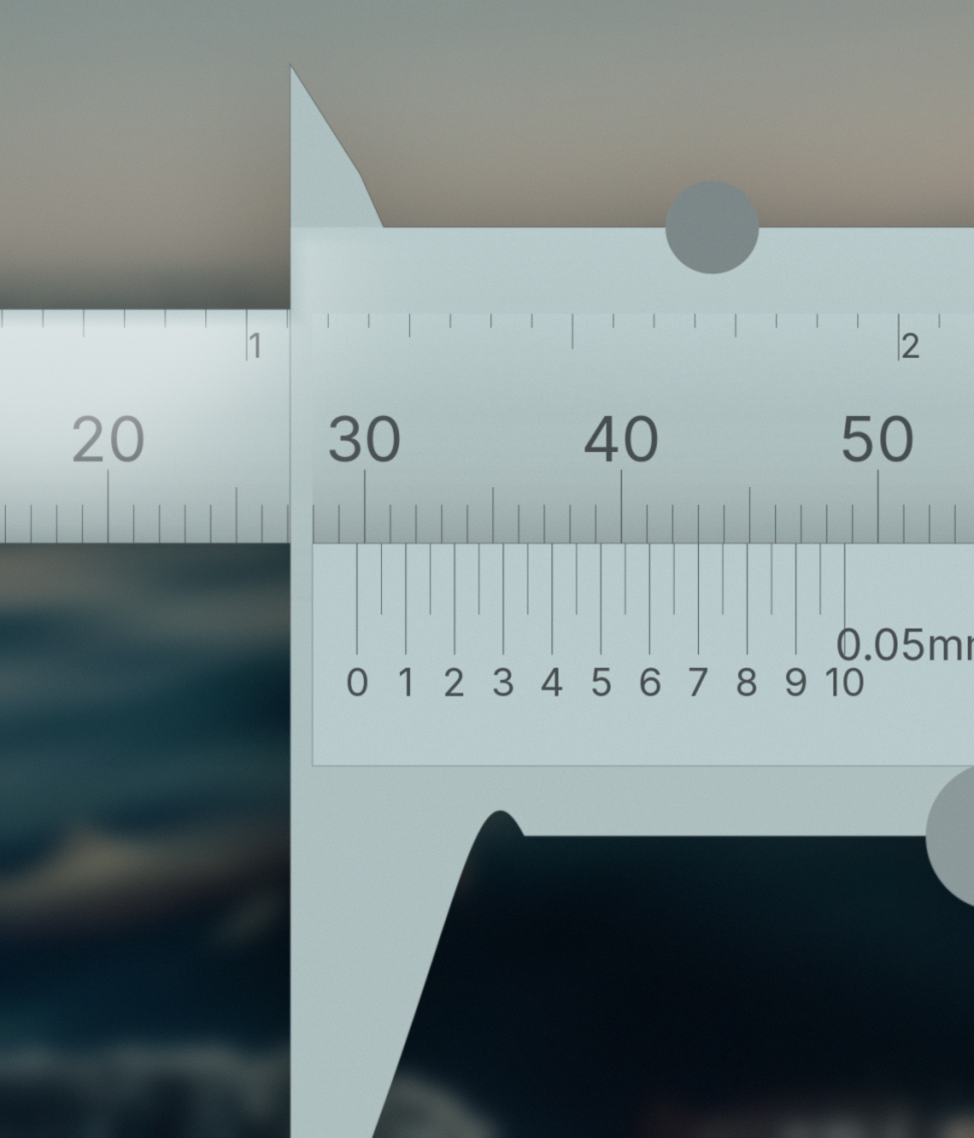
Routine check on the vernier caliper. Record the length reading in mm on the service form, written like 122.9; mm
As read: 29.70; mm
